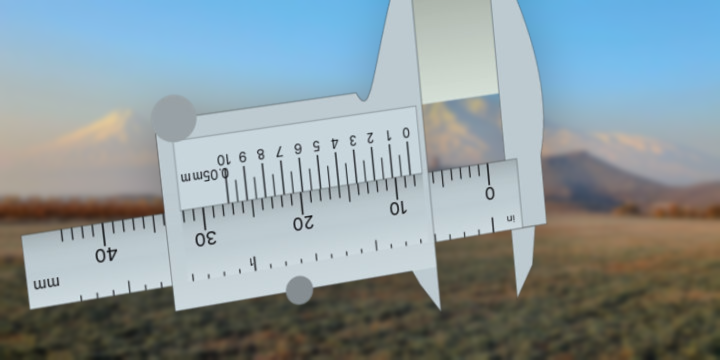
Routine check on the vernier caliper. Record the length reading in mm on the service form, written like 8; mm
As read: 8.4; mm
